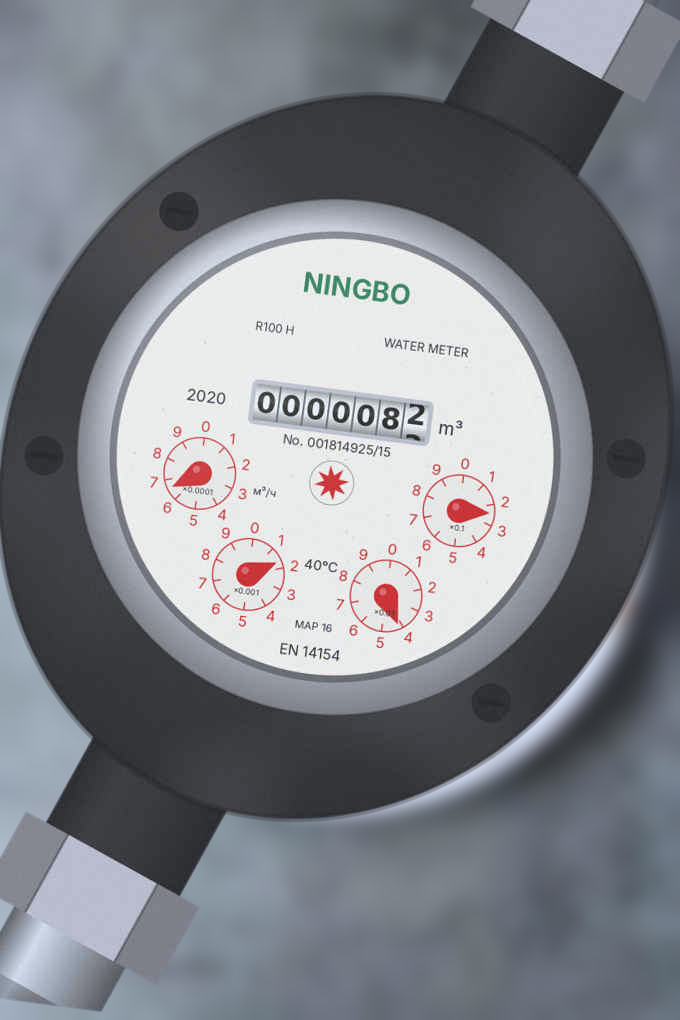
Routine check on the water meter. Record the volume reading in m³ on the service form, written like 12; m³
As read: 82.2416; m³
